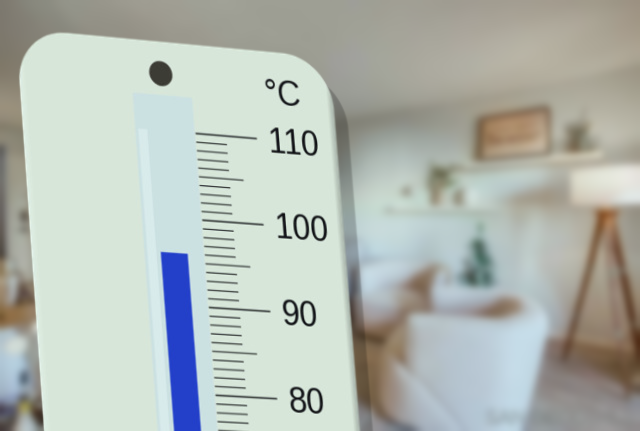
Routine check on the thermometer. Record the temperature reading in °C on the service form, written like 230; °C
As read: 96; °C
